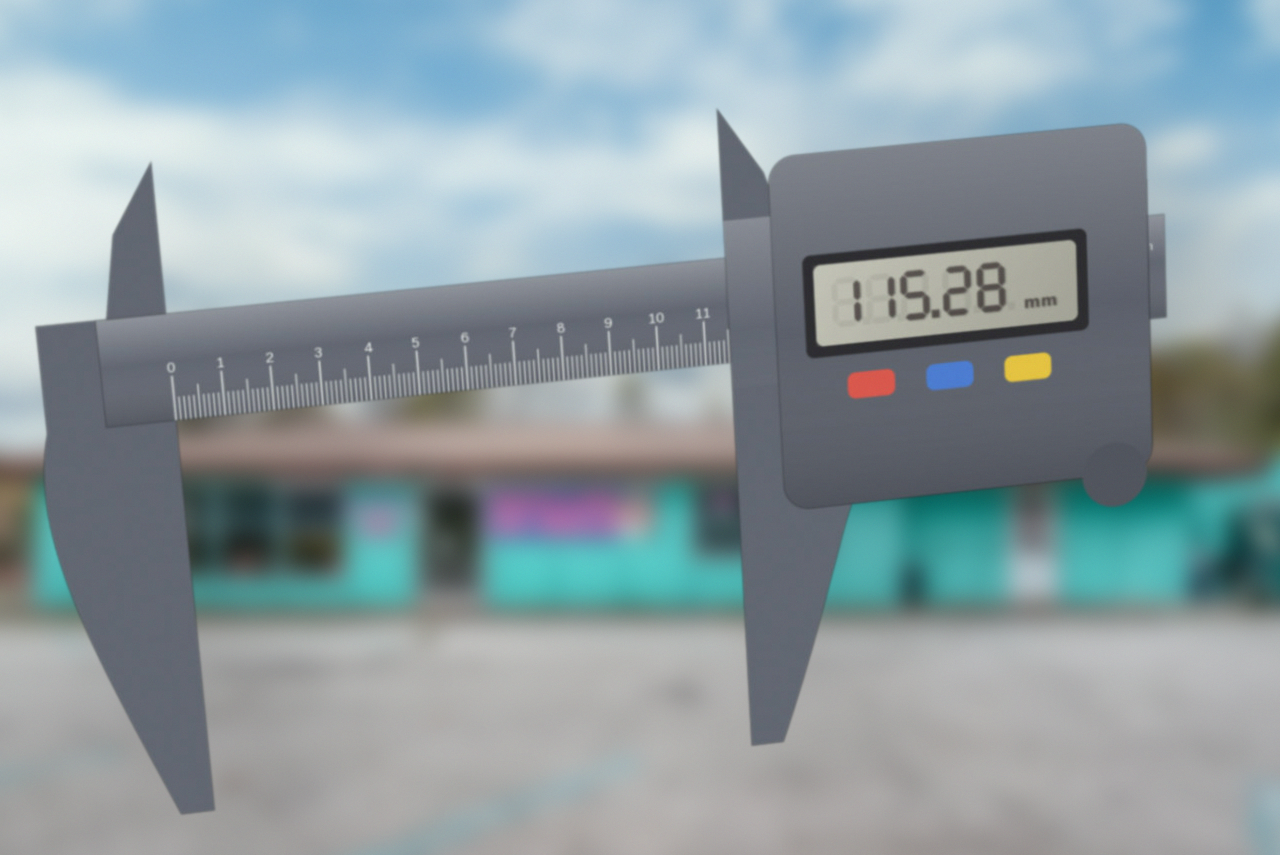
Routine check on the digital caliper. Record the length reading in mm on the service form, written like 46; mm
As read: 115.28; mm
